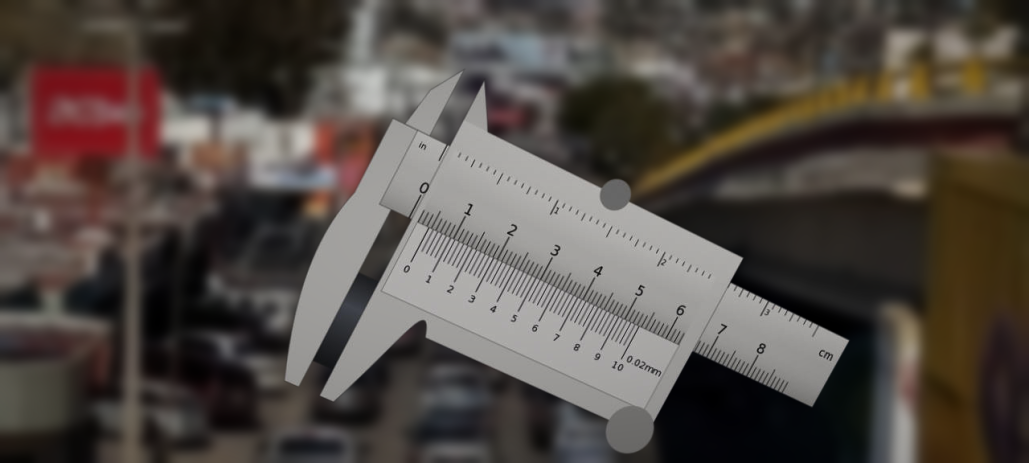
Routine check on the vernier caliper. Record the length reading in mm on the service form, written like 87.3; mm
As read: 4.5; mm
